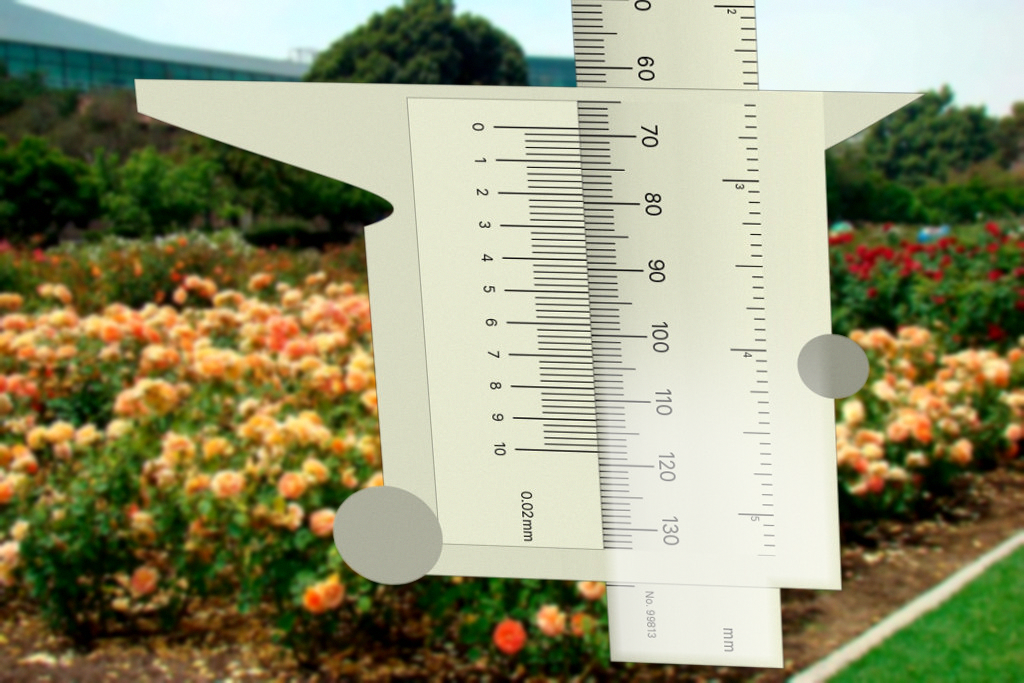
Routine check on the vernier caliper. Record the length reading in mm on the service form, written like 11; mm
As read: 69.0; mm
